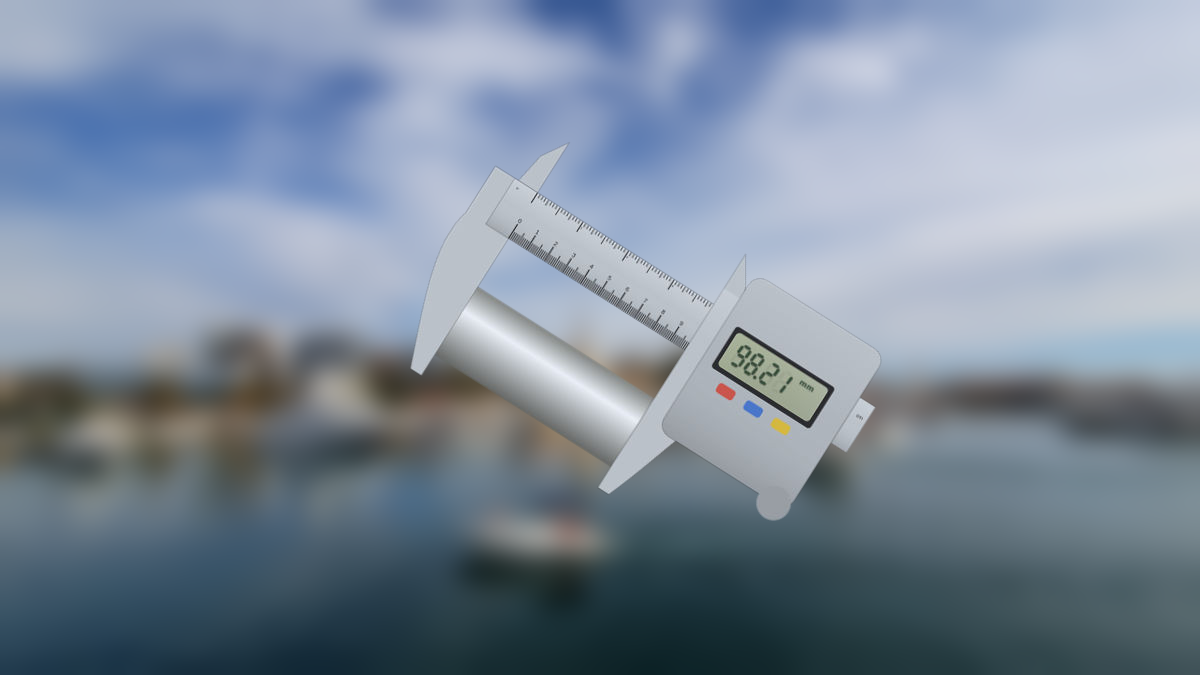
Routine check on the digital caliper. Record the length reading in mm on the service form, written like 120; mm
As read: 98.21; mm
